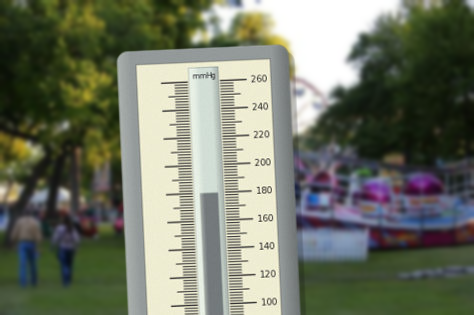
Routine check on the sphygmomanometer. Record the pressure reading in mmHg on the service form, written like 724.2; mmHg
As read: 180; mmHg
